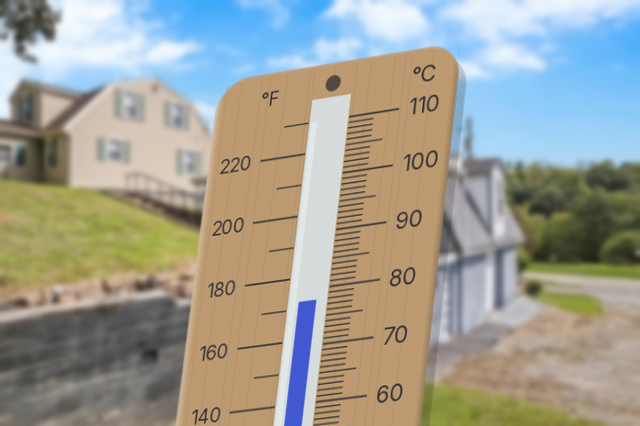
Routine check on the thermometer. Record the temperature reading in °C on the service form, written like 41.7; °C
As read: 78; °C
